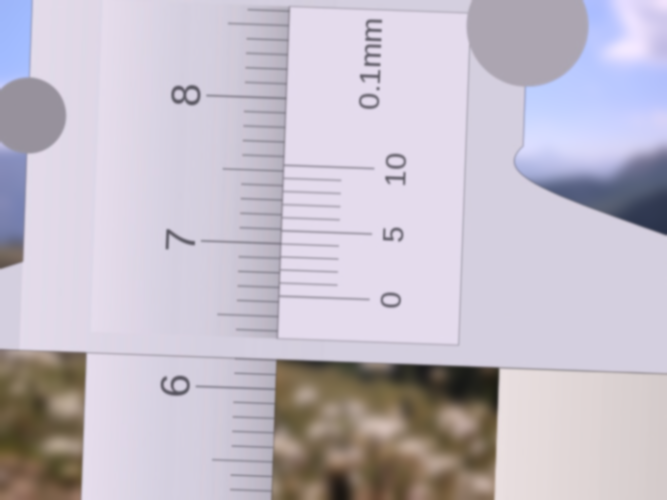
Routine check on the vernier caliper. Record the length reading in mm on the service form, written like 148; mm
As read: 66.4; mm
